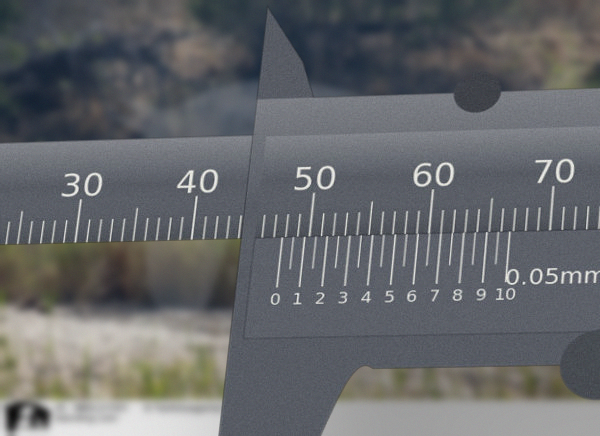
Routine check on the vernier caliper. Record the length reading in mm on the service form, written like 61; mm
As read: 47.7; mm
